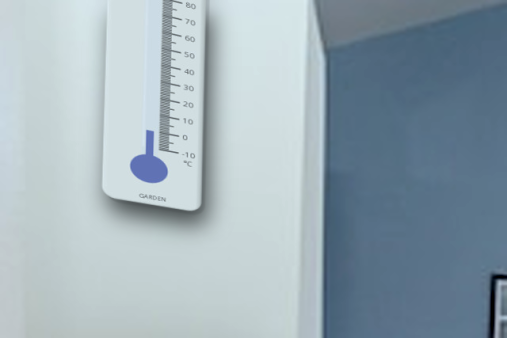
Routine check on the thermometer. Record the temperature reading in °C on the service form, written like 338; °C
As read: 0; °C
